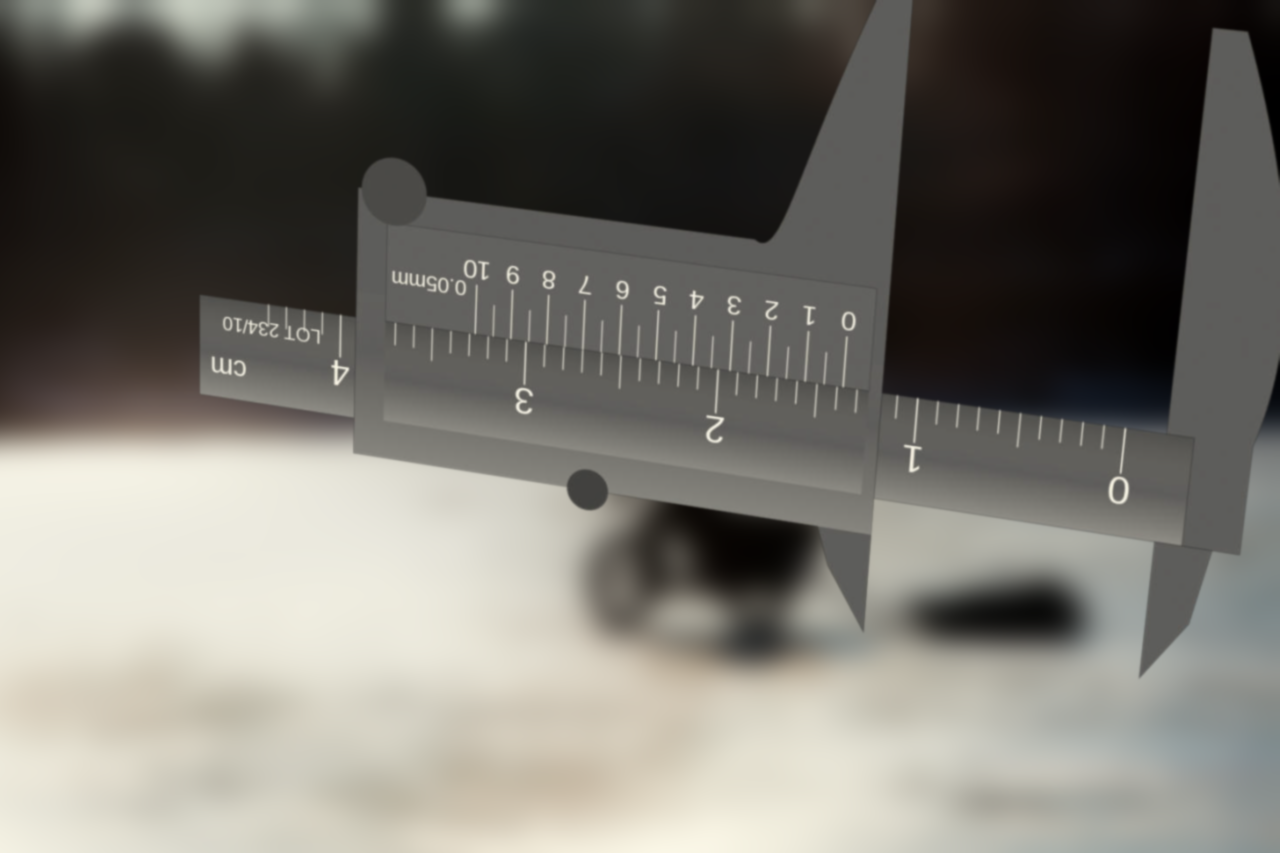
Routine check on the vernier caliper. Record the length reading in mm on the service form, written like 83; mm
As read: 13.7; mm
